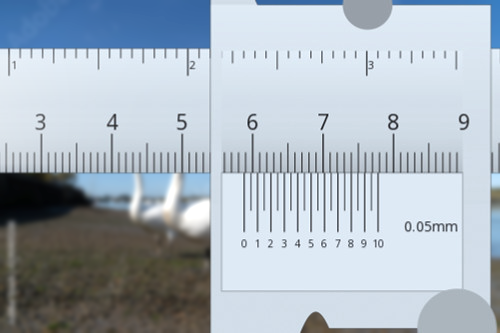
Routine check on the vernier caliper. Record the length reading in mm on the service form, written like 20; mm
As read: 58.8; mm
